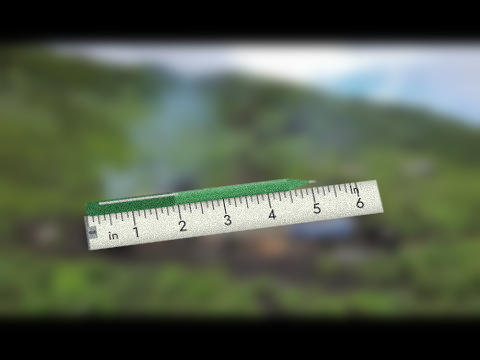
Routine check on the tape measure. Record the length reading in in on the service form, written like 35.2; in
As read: 5.125; in
